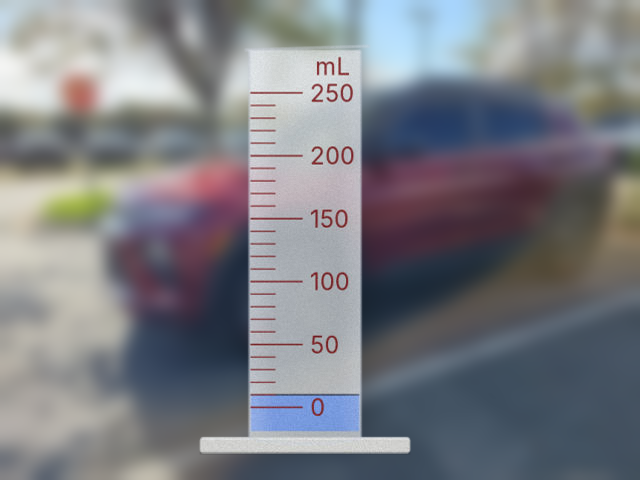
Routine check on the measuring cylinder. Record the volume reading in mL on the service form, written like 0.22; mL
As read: 10; mL
